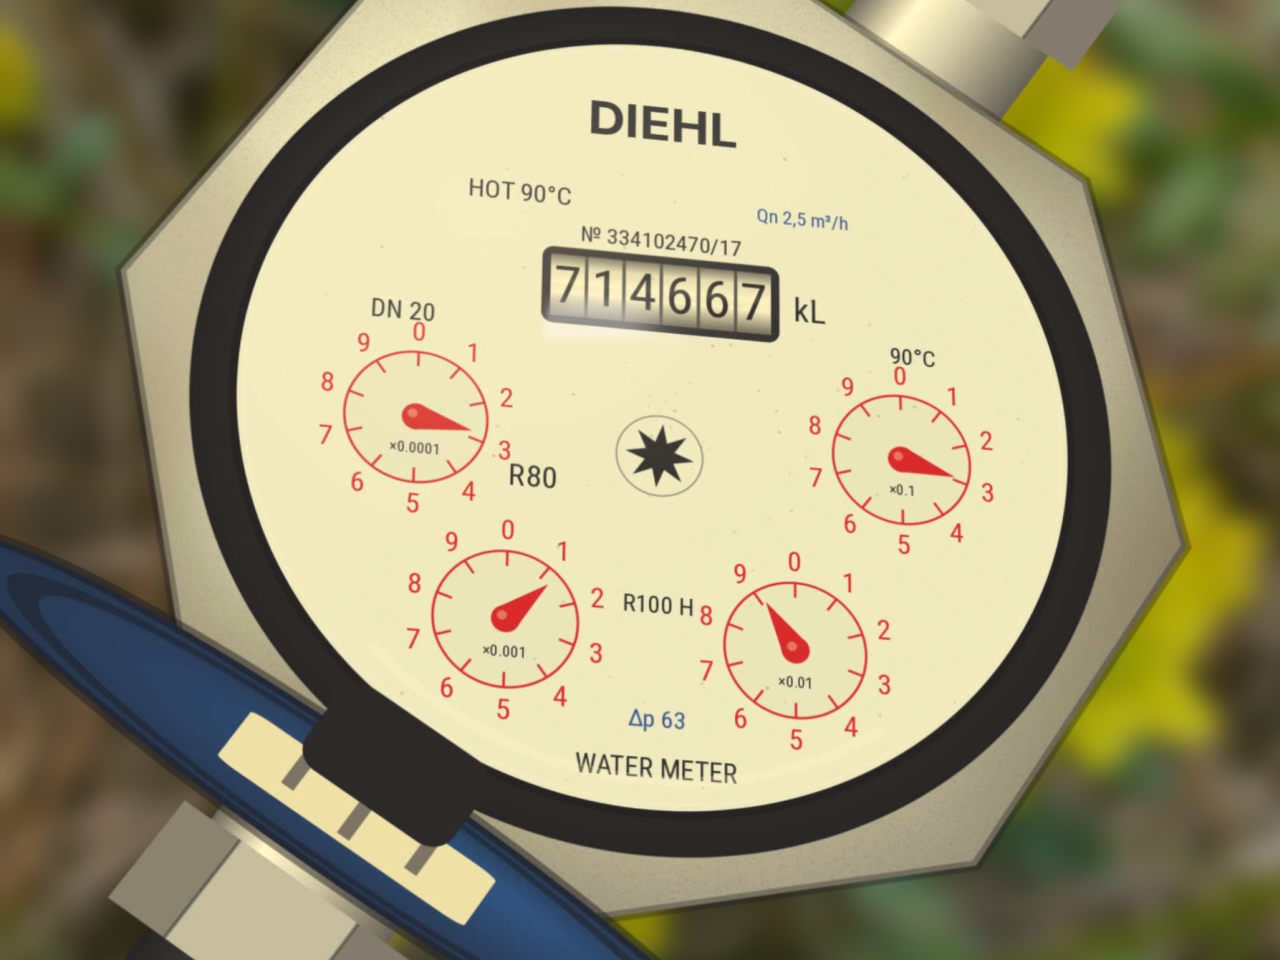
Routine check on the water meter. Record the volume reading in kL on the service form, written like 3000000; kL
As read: 714667.2912; kL
